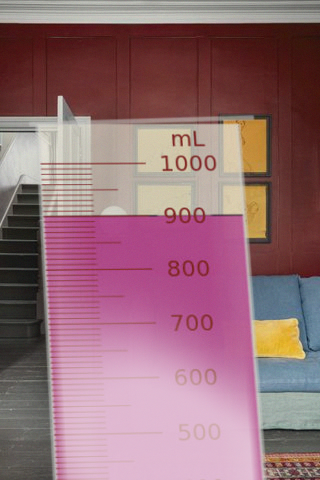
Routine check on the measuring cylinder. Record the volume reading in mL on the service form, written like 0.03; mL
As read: 900; mL
